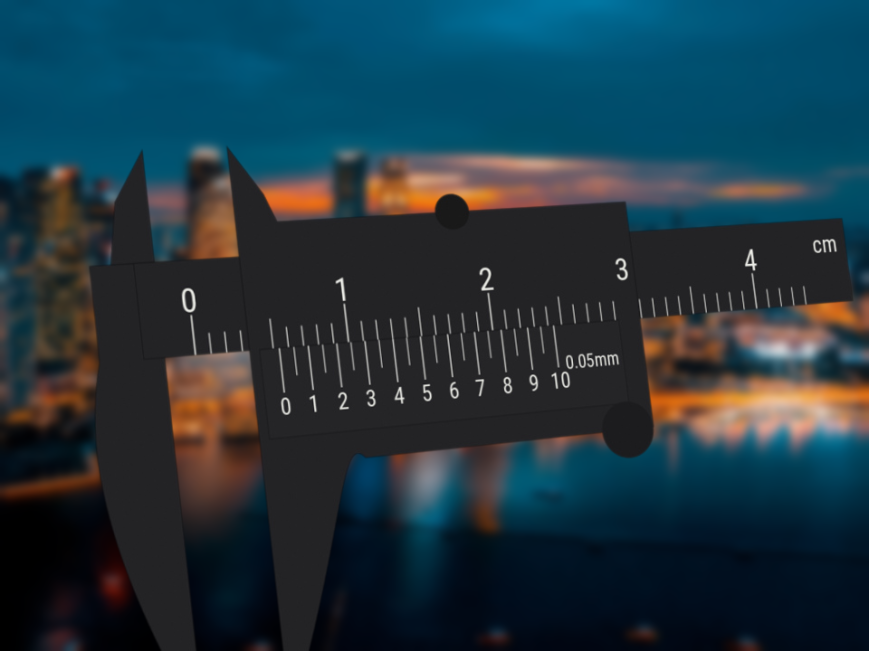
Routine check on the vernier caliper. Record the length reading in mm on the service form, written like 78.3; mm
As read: 5.4; mm
